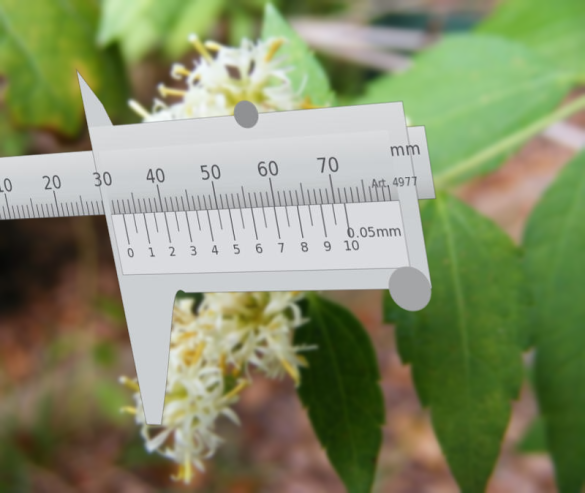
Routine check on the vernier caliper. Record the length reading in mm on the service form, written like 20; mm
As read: 32.6; mm
